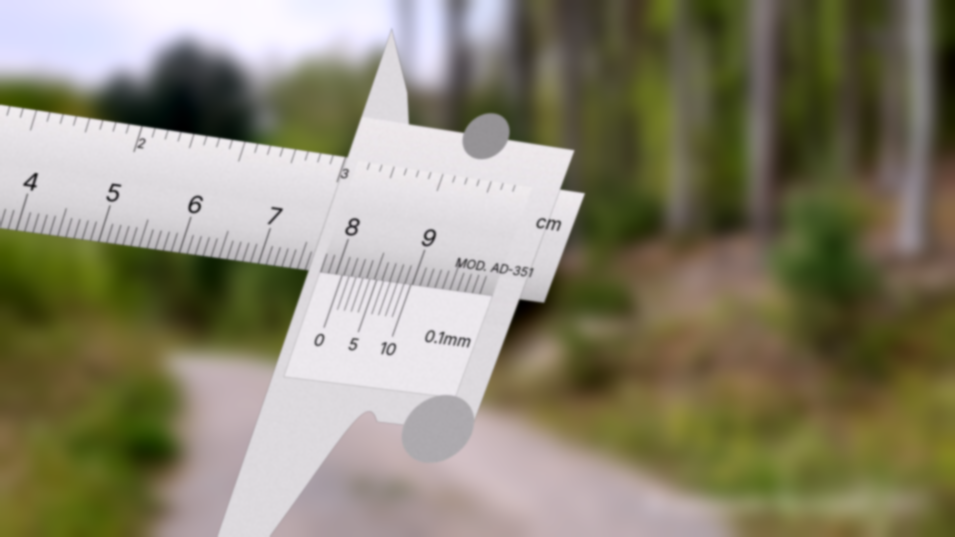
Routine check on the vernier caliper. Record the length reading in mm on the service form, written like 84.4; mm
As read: 80.8; mm
